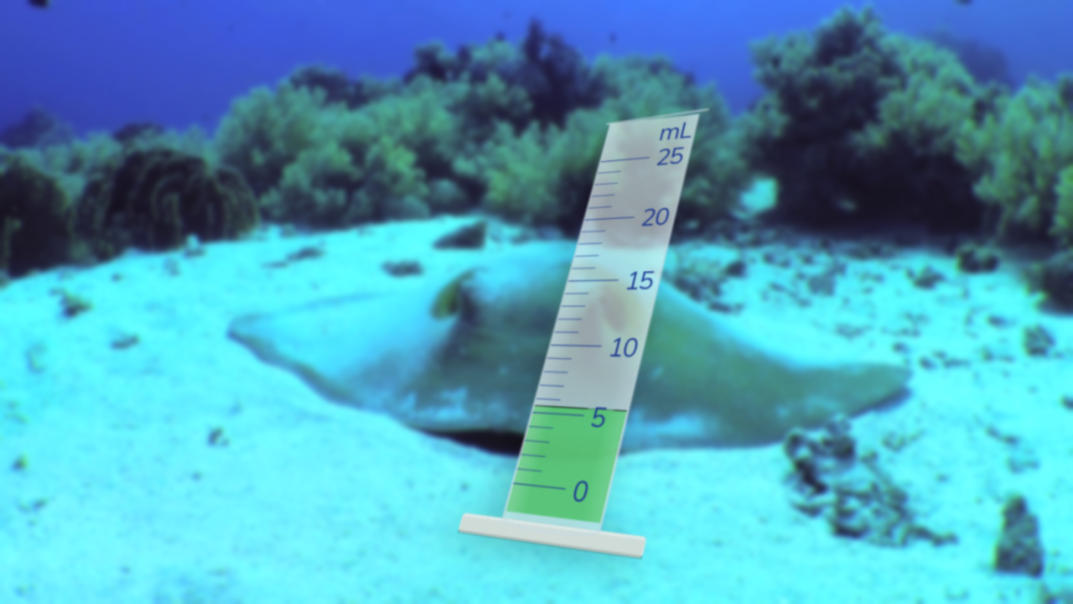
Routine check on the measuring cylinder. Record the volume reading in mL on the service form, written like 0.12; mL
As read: 5.5; mL
